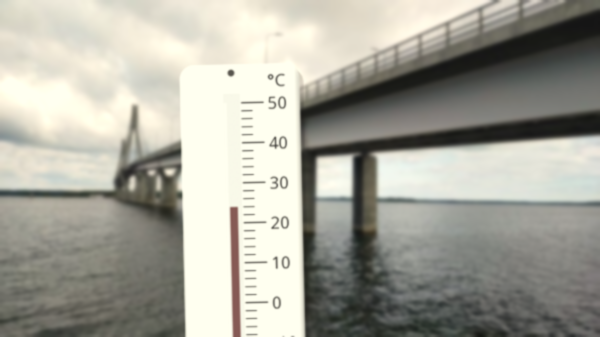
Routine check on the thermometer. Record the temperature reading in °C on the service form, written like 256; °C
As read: 24; °C
